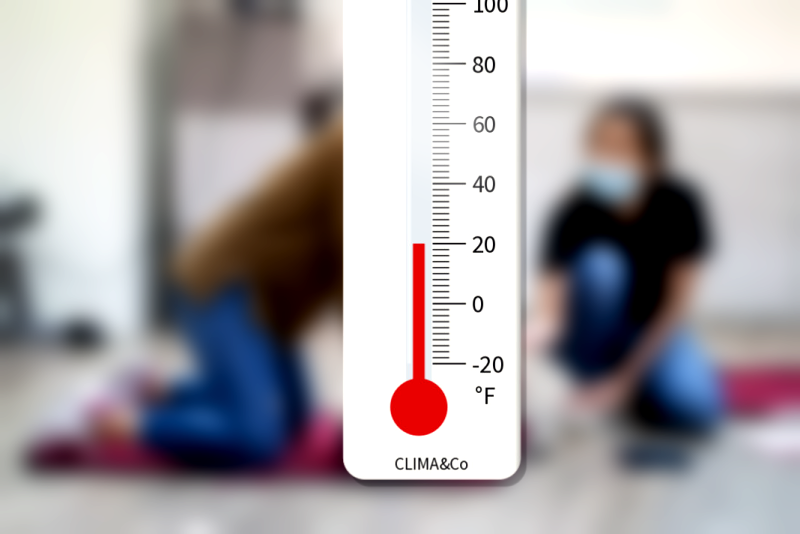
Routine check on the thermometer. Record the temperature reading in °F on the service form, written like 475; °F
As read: 20; °F
